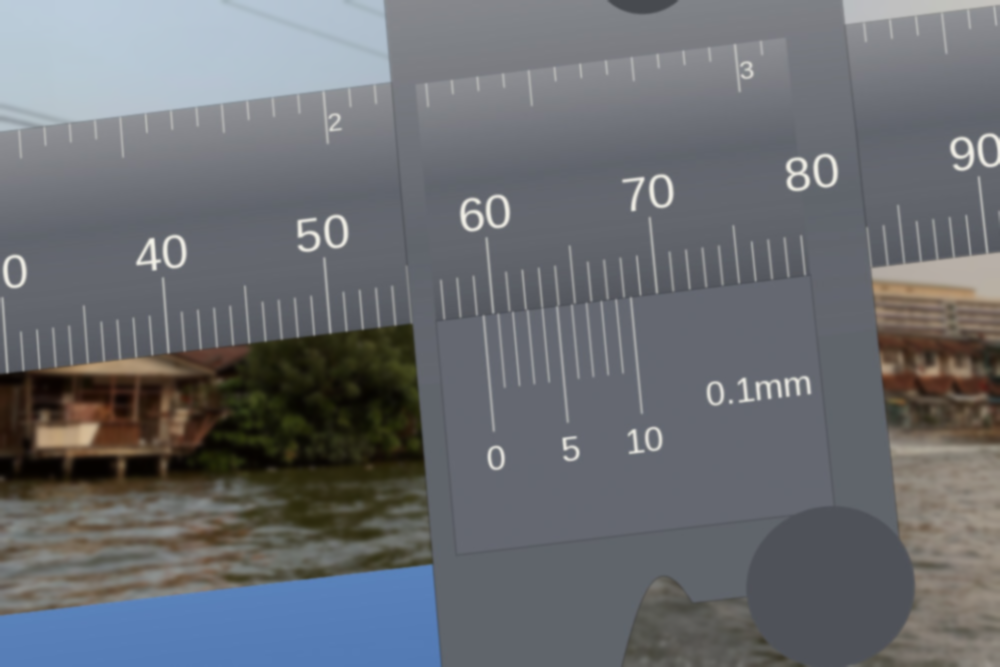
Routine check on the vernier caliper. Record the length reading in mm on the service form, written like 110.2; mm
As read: 59.4; mm
